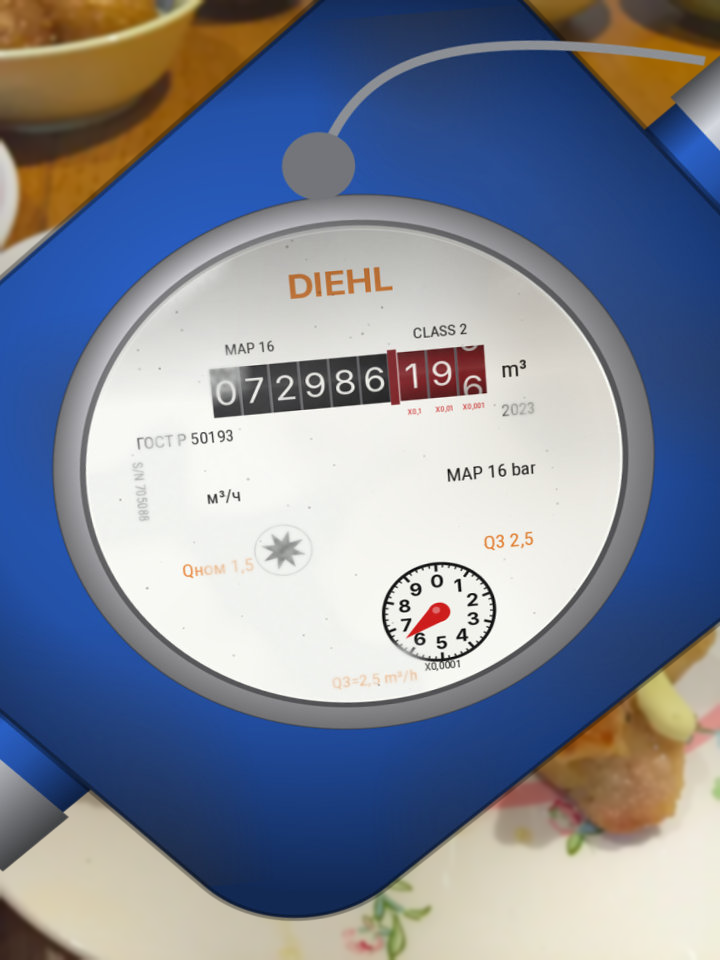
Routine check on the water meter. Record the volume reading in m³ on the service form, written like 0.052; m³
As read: 72986.1956; m³
